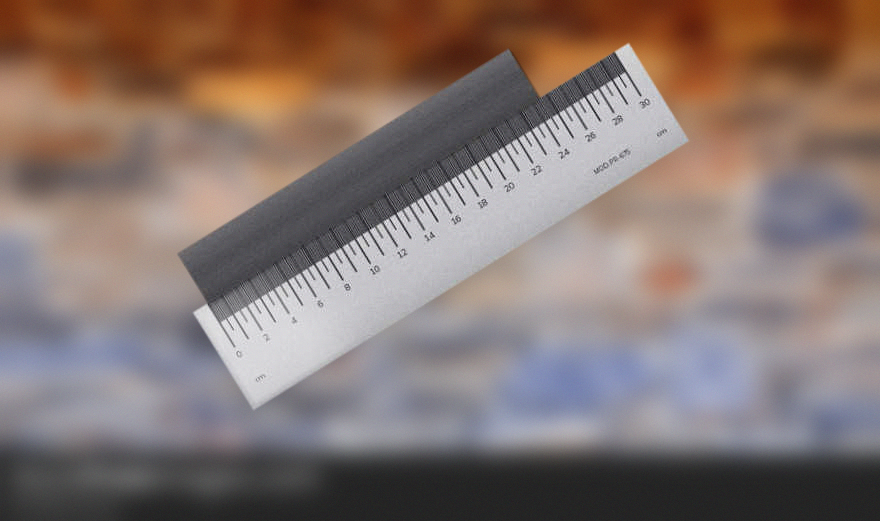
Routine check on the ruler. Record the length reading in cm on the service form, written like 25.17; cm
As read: 24.5; cm
